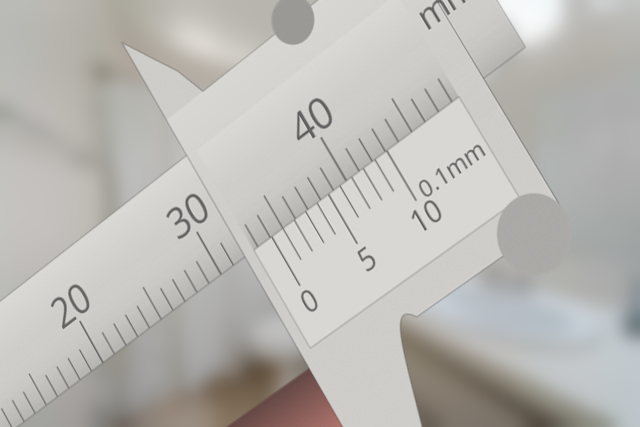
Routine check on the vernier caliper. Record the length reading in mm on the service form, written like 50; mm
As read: 34.1; mm
